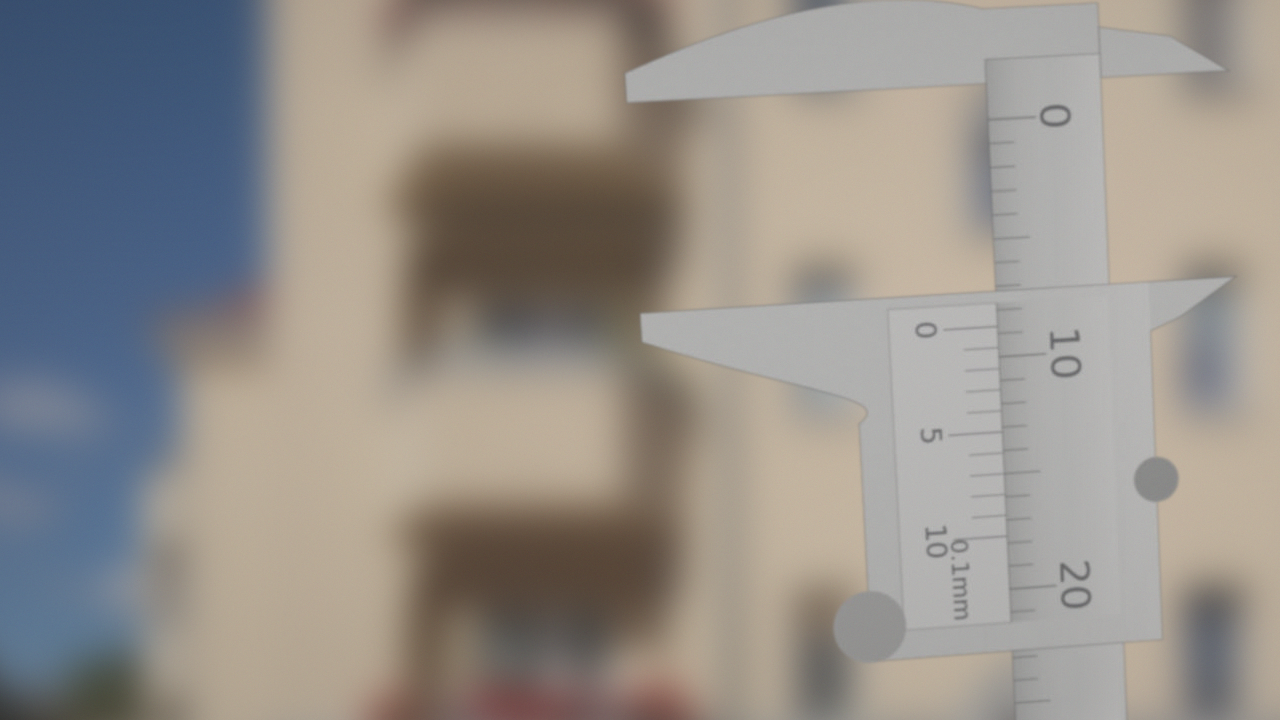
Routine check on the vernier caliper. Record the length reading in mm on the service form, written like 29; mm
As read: 8.7; mm
